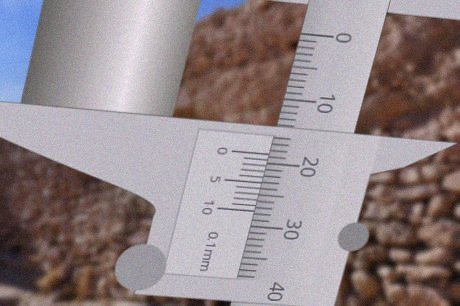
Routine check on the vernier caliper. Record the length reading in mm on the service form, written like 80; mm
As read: 18.6; mm
